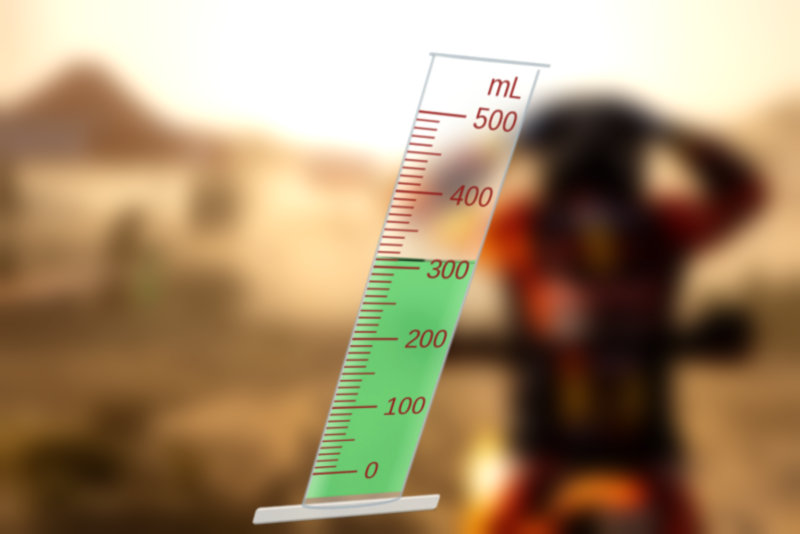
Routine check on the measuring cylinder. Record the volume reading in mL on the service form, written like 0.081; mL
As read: 310; mL
